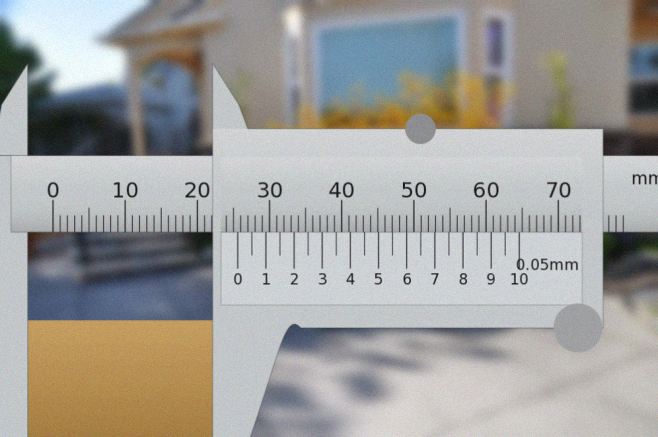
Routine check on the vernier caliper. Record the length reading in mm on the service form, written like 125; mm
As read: 25.6; mm
